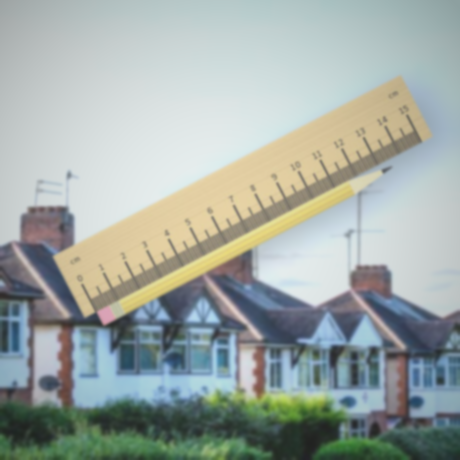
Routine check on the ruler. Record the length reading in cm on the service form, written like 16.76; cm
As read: 13.5; cm
